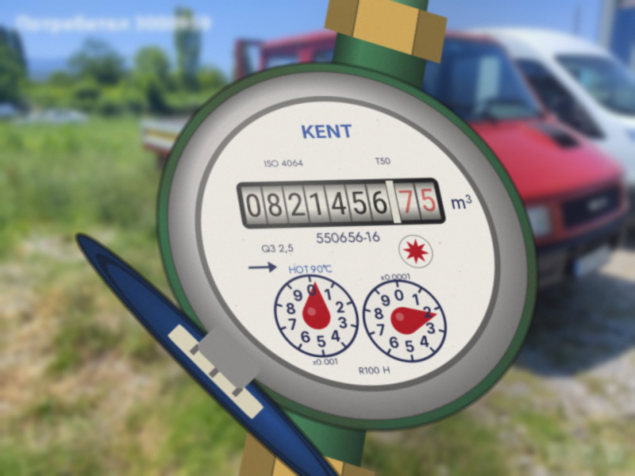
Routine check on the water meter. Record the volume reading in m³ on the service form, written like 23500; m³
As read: 821456.7502; m³
